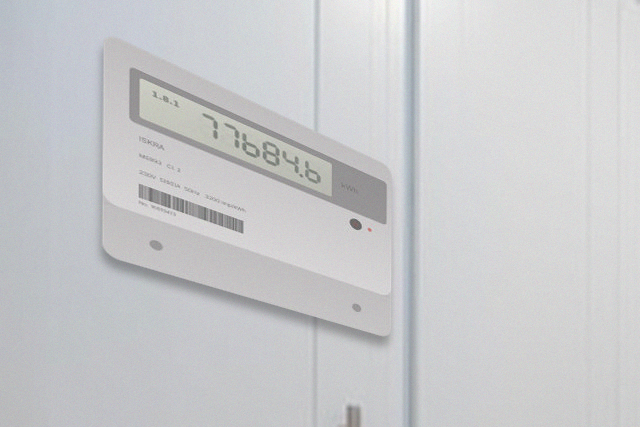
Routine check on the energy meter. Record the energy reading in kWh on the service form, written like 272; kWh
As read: 77684.6; kWh
